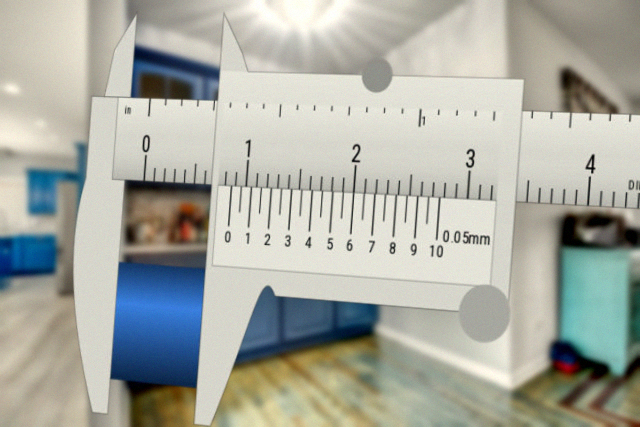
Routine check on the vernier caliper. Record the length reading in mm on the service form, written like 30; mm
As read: 8.6; mm
